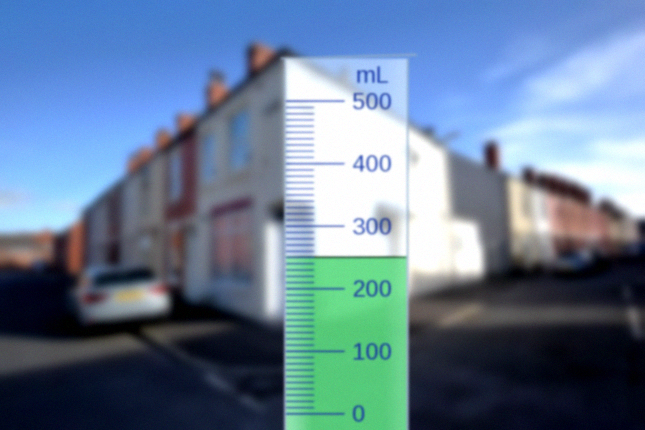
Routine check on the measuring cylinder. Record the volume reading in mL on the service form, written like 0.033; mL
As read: 250; mL
